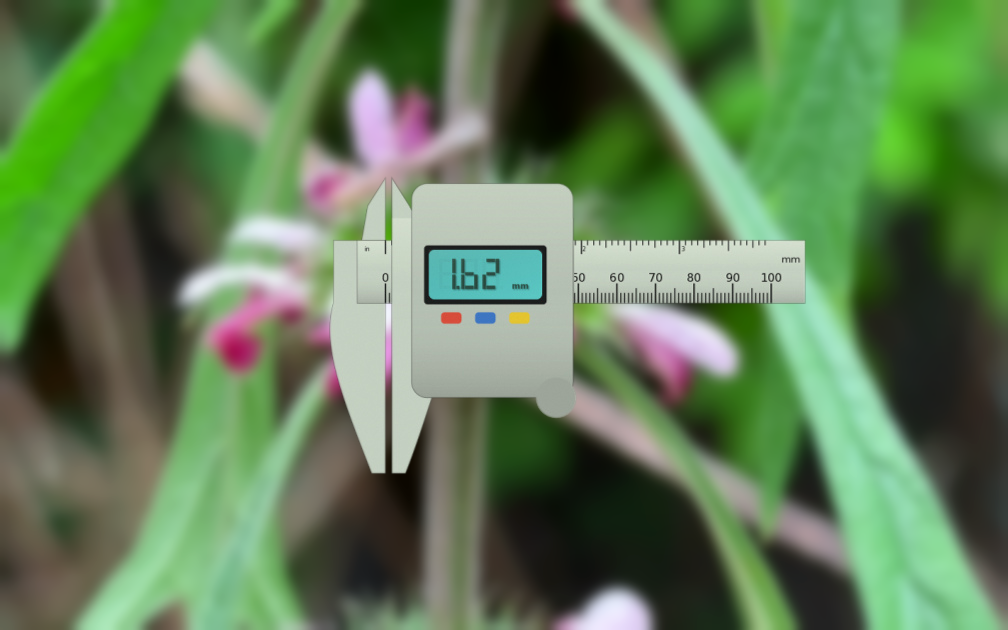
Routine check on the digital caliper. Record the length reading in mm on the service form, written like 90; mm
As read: 1.62; mm
